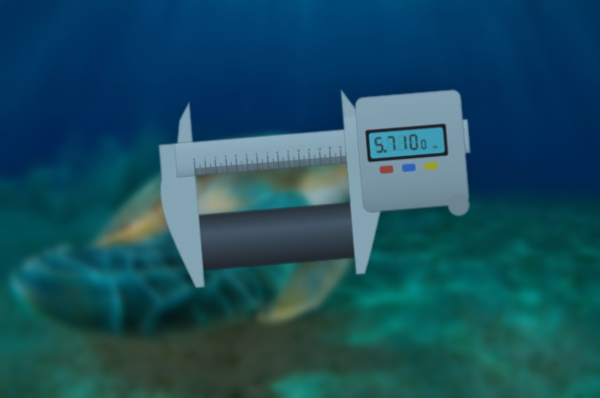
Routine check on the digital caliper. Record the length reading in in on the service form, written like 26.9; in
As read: 5.7100; in
